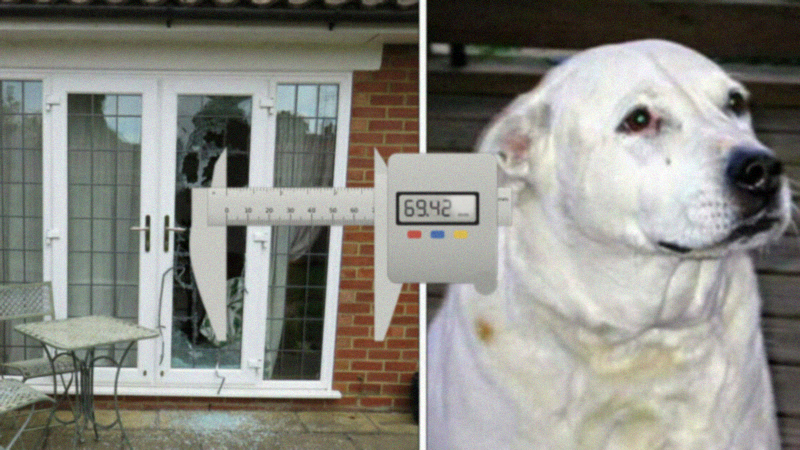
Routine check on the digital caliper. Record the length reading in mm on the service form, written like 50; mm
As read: 69.42; mm
